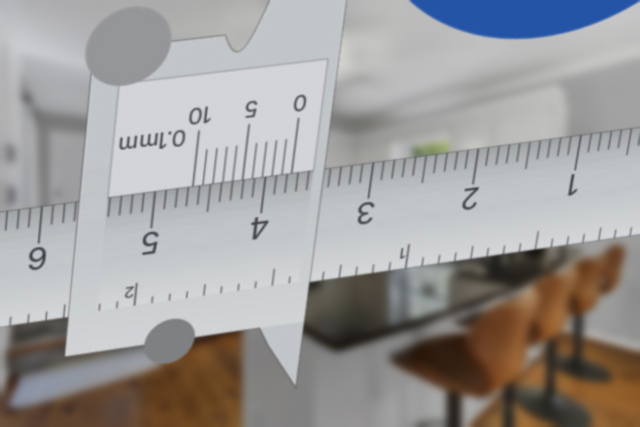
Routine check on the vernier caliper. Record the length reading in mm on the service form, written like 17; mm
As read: 37.6; mm
